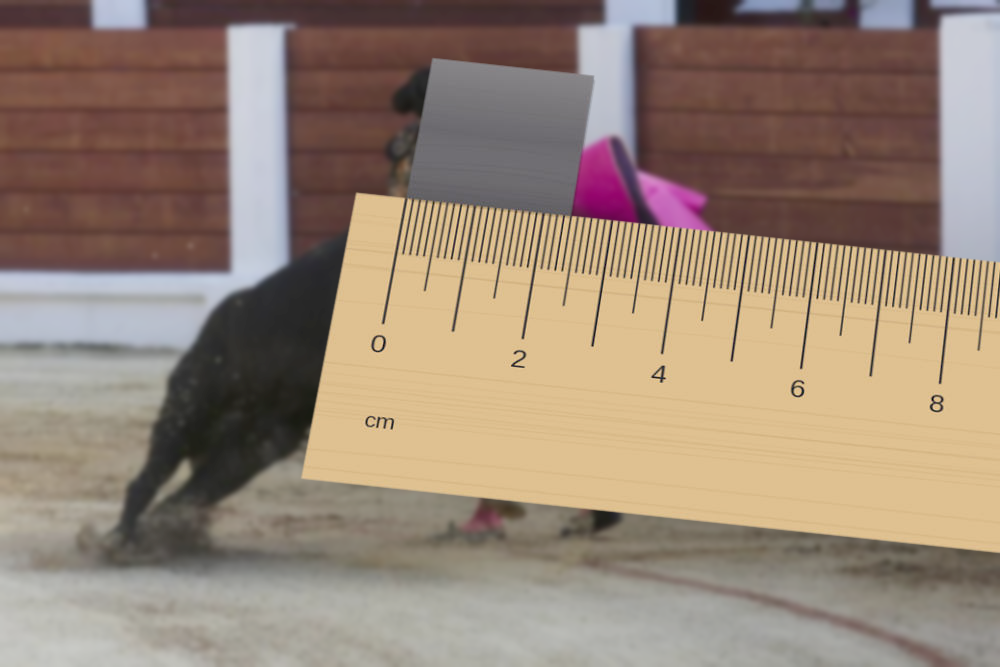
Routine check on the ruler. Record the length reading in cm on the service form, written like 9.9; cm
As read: 2.4; cm
